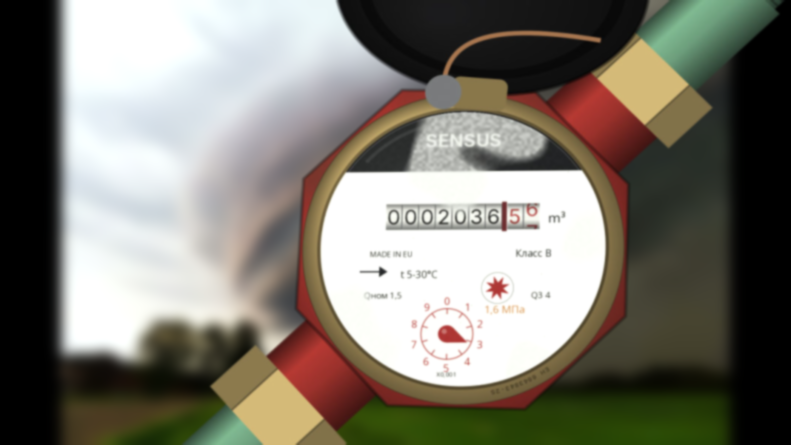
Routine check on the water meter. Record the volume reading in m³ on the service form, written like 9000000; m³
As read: 2036.563; m³
